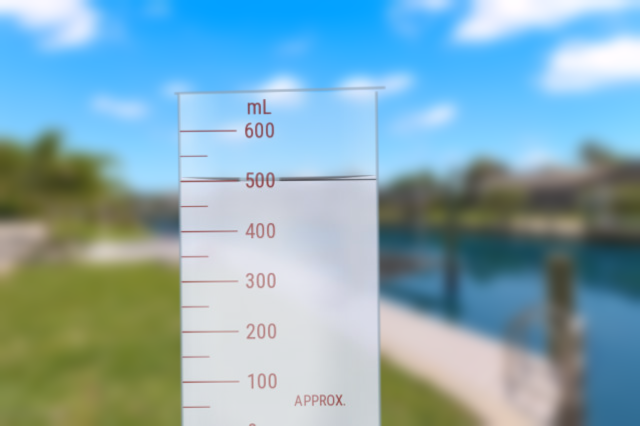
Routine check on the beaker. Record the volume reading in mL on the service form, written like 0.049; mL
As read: 500; mL
